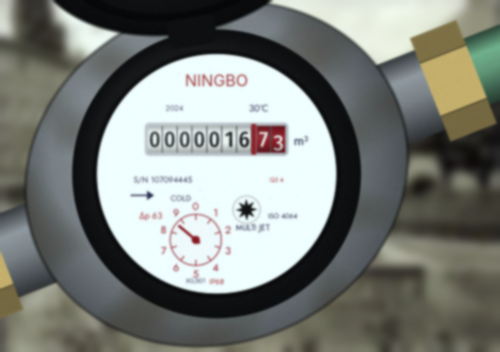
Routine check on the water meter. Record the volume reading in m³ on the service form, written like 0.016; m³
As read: 16.728; m³
